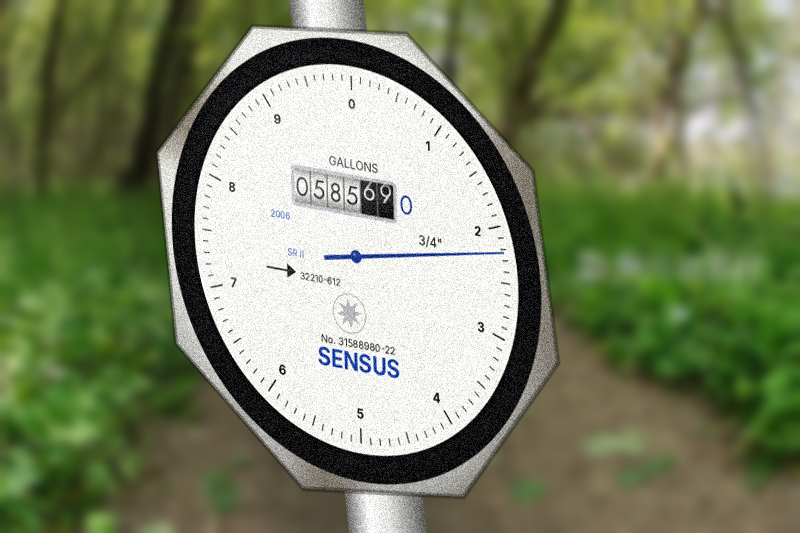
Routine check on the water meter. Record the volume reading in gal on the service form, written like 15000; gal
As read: 585692.2; gal
